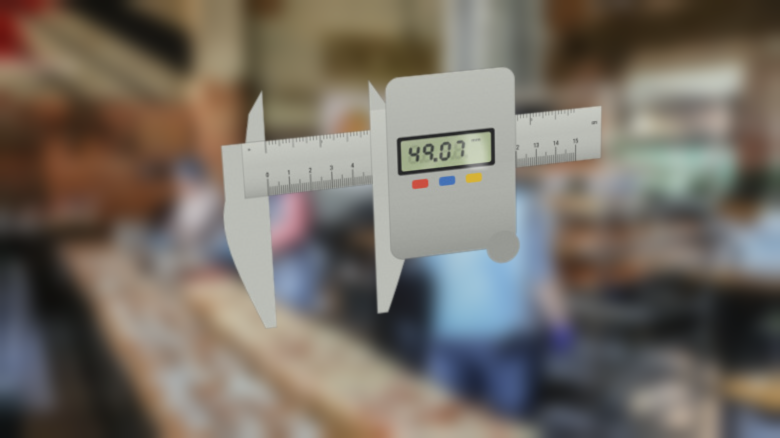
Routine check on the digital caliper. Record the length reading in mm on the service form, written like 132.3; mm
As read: 49.07; mm
